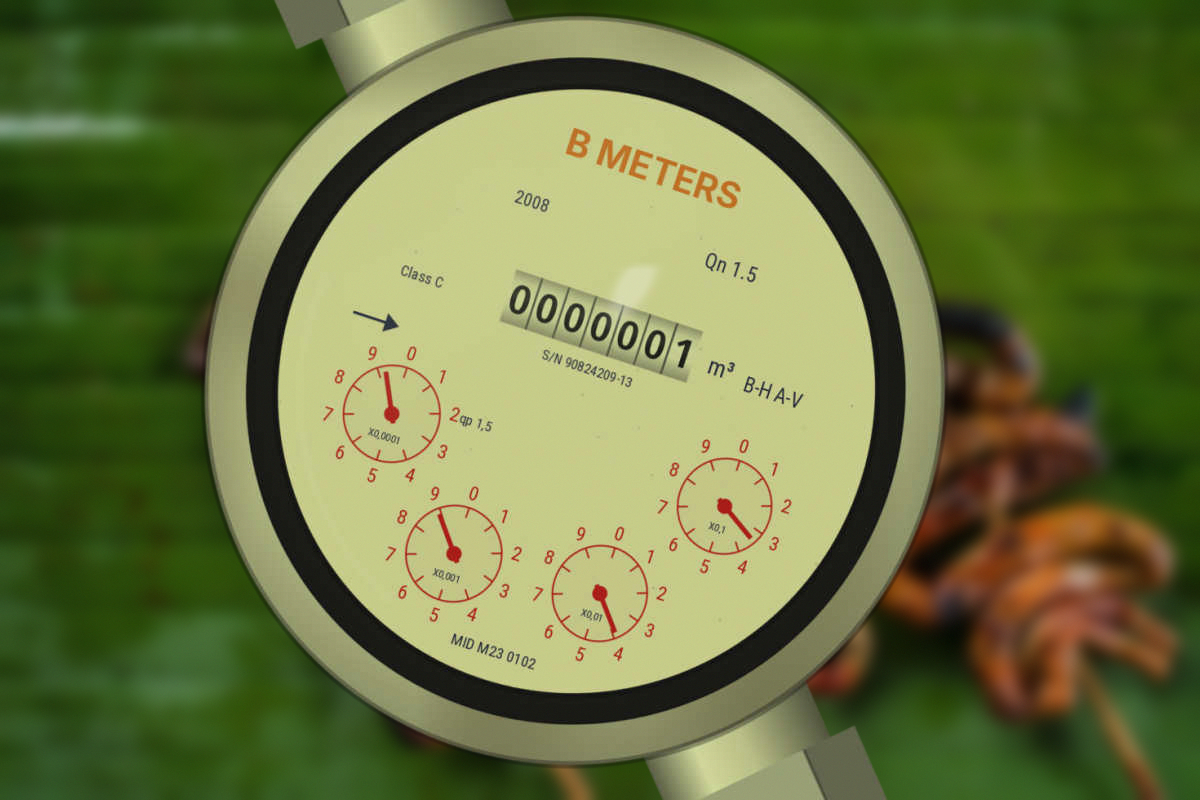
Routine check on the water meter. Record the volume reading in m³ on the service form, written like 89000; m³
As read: 1.3389; m³
